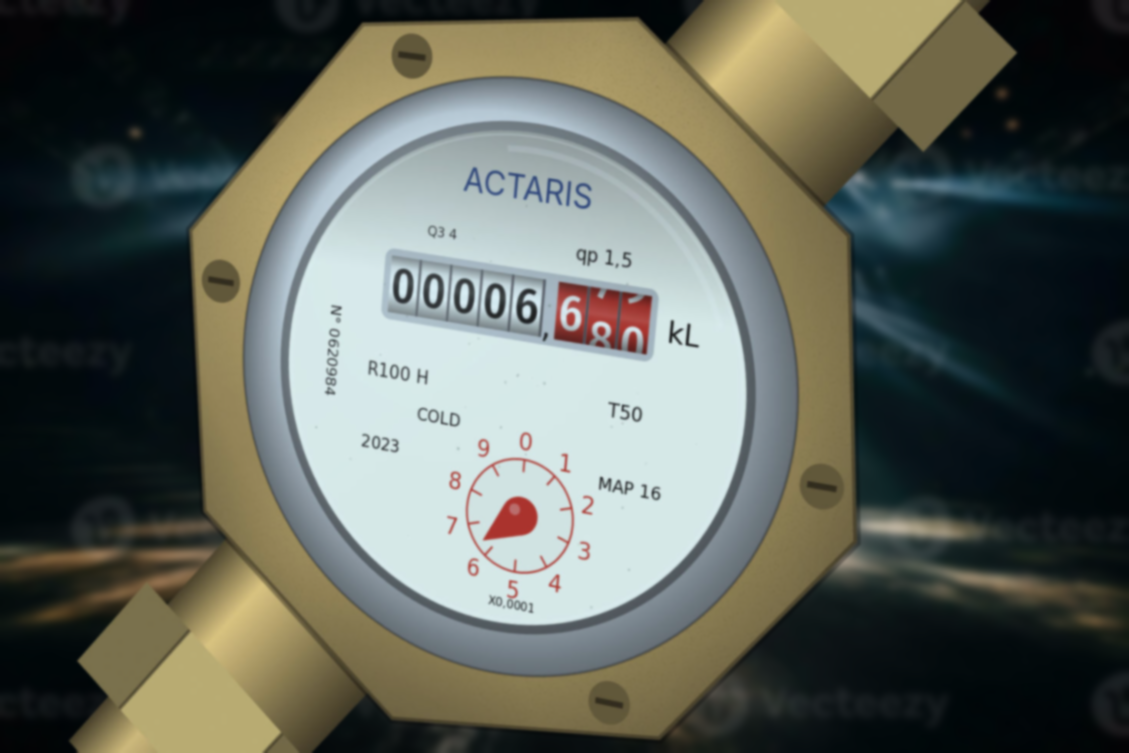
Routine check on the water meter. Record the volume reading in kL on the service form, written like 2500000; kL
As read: 6.6796; kL
